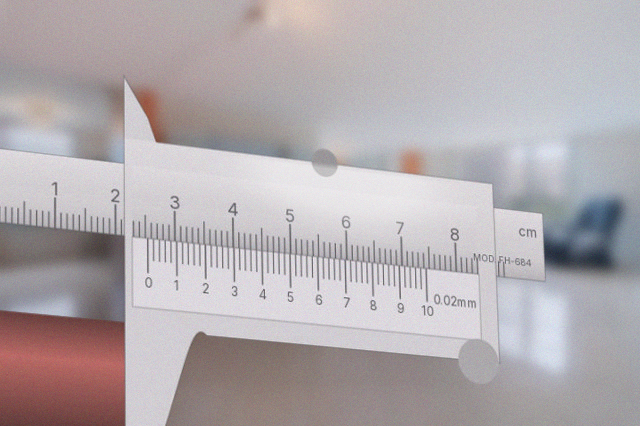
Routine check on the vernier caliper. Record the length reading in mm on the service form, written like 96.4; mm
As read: 25.4; mm
